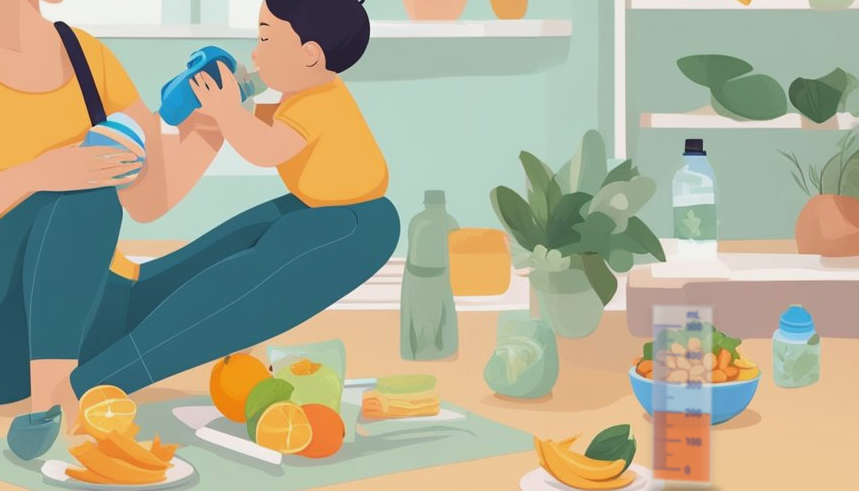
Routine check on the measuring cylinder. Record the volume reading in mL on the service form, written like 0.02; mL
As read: 200; mL
